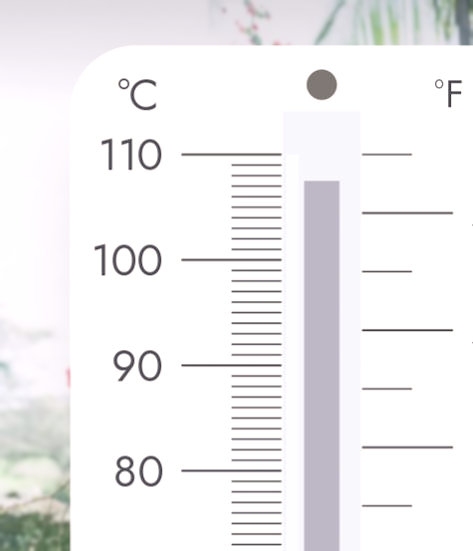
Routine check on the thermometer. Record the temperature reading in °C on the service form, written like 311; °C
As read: 107.5; °C
